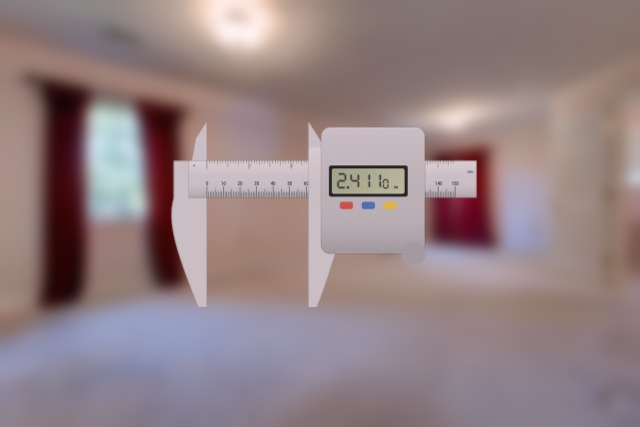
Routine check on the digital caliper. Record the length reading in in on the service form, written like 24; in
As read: 2.4110; in
